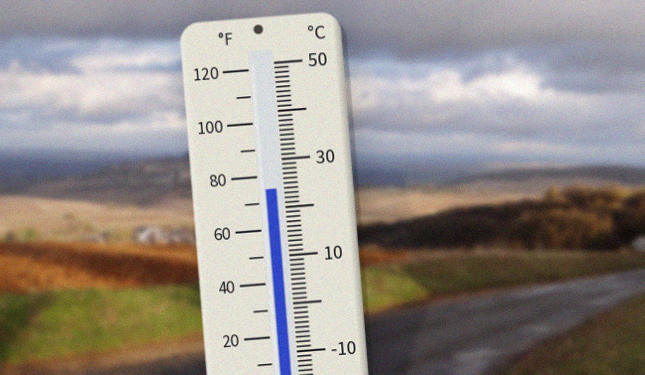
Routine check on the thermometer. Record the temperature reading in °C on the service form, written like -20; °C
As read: 24; °C
